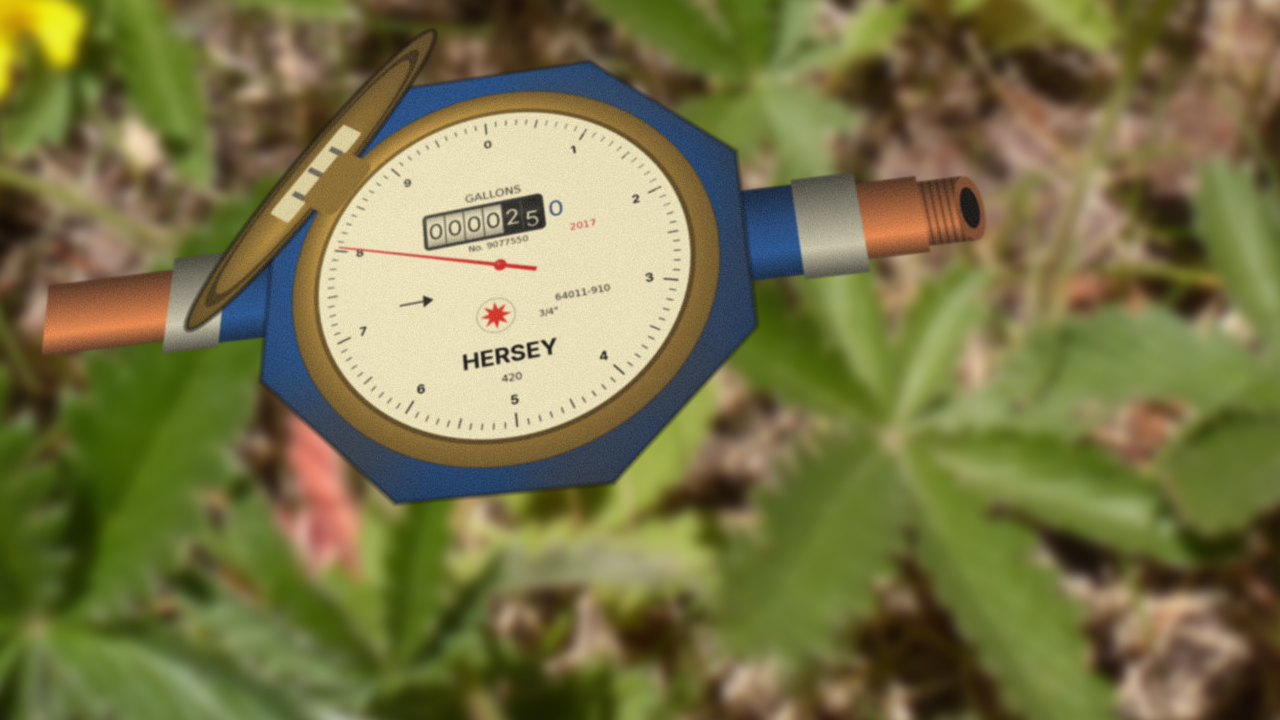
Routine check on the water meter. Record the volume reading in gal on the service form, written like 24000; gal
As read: 248.0; gal
